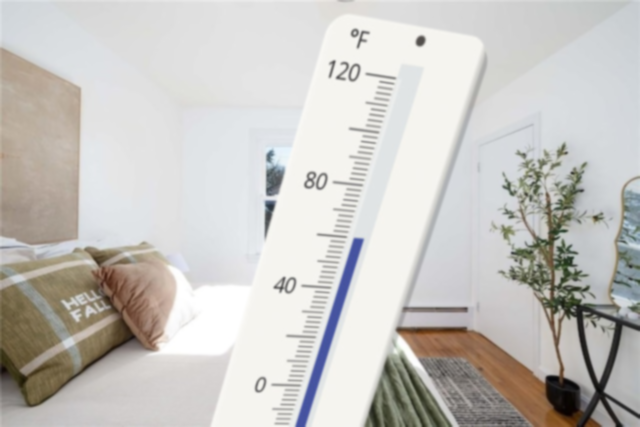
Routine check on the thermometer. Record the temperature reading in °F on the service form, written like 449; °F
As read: 60; °F
